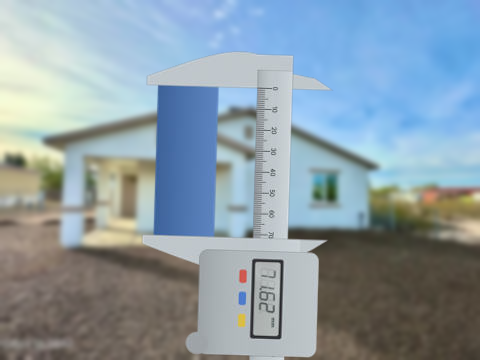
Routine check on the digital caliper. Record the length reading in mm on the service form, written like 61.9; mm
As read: 71.62; mm
